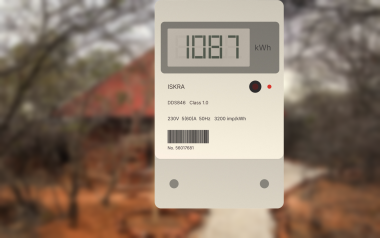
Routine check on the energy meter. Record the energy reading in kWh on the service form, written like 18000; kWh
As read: 1087; kWh
